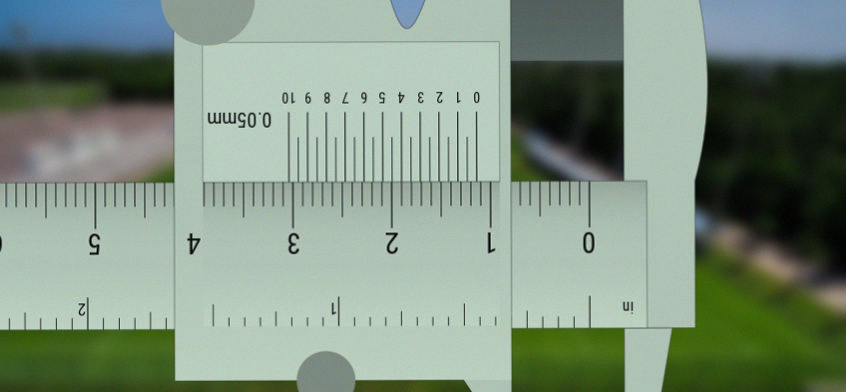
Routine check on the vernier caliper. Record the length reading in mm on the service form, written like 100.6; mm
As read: 11.4; mm
